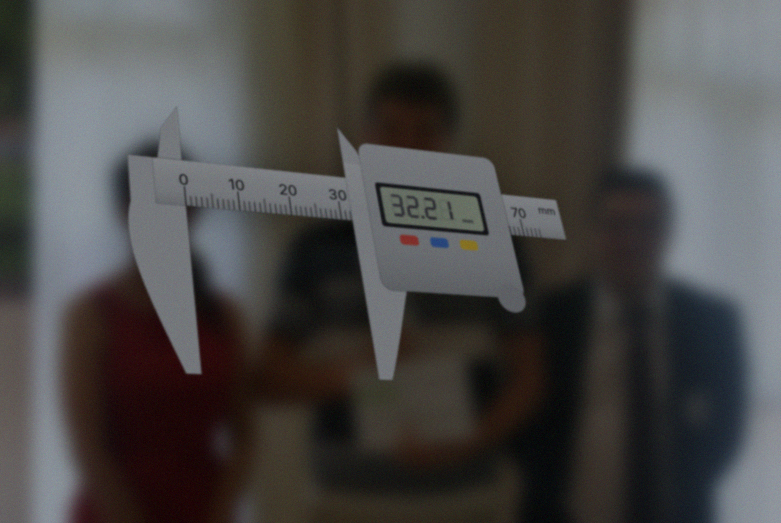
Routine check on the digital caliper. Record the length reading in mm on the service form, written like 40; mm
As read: 32.21; mm
